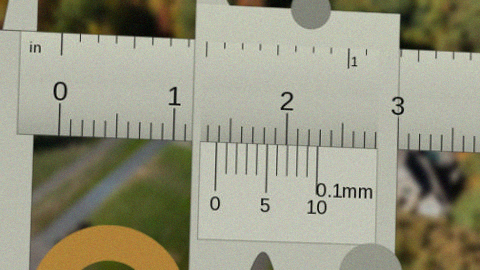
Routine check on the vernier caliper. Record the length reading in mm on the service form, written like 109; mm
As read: 13.8; mm
